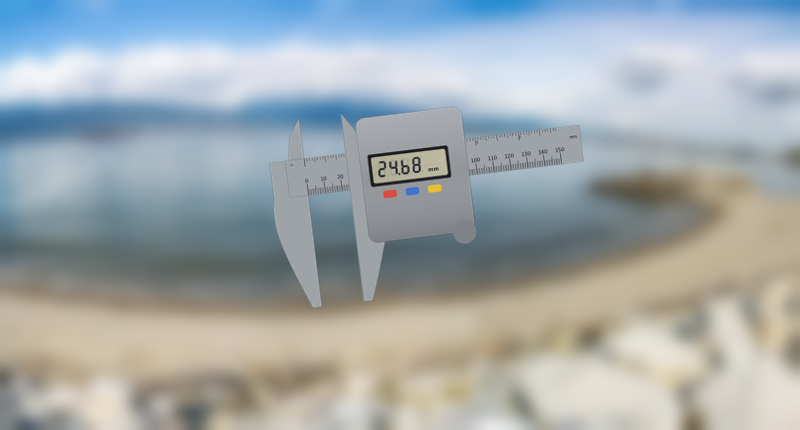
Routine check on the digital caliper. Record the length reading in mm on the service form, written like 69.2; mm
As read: 24.68; mm
